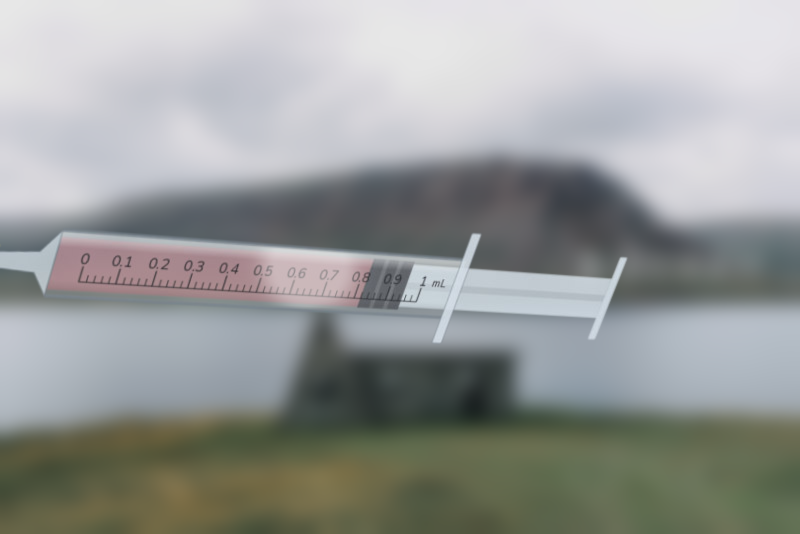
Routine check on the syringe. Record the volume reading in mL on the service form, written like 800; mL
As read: 0.82; mL
